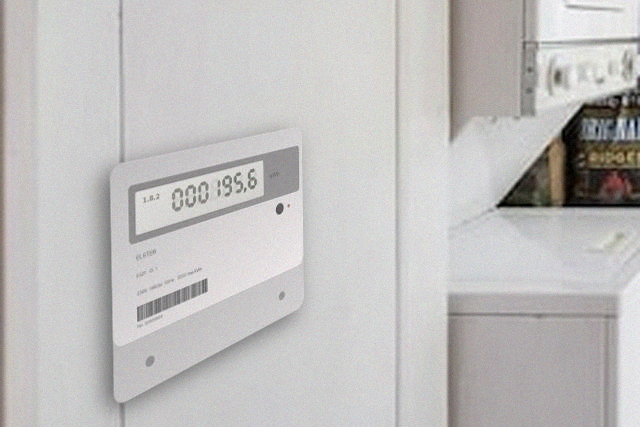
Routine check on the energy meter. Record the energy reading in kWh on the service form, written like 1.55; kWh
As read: 195.6; kWh
